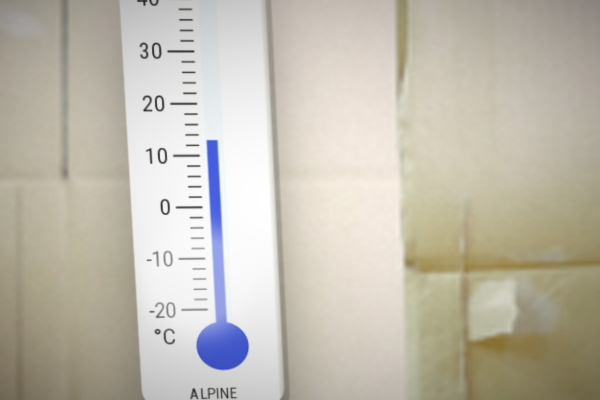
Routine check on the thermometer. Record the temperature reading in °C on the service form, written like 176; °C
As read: 13; °C
